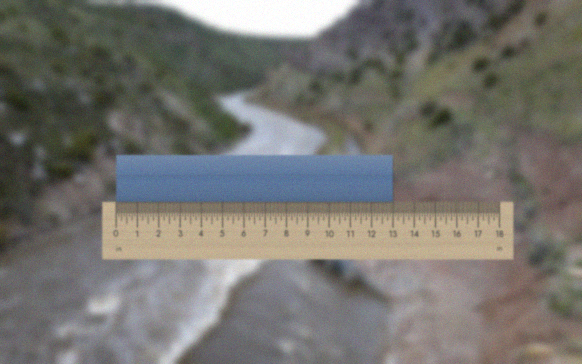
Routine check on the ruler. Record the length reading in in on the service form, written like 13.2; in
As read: 13; in
